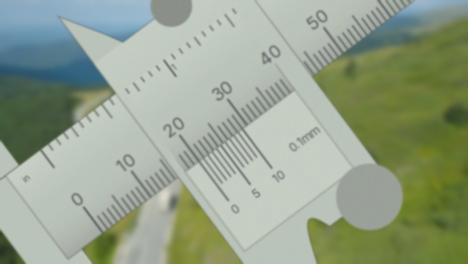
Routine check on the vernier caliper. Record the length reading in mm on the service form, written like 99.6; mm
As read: 20.0; mm
